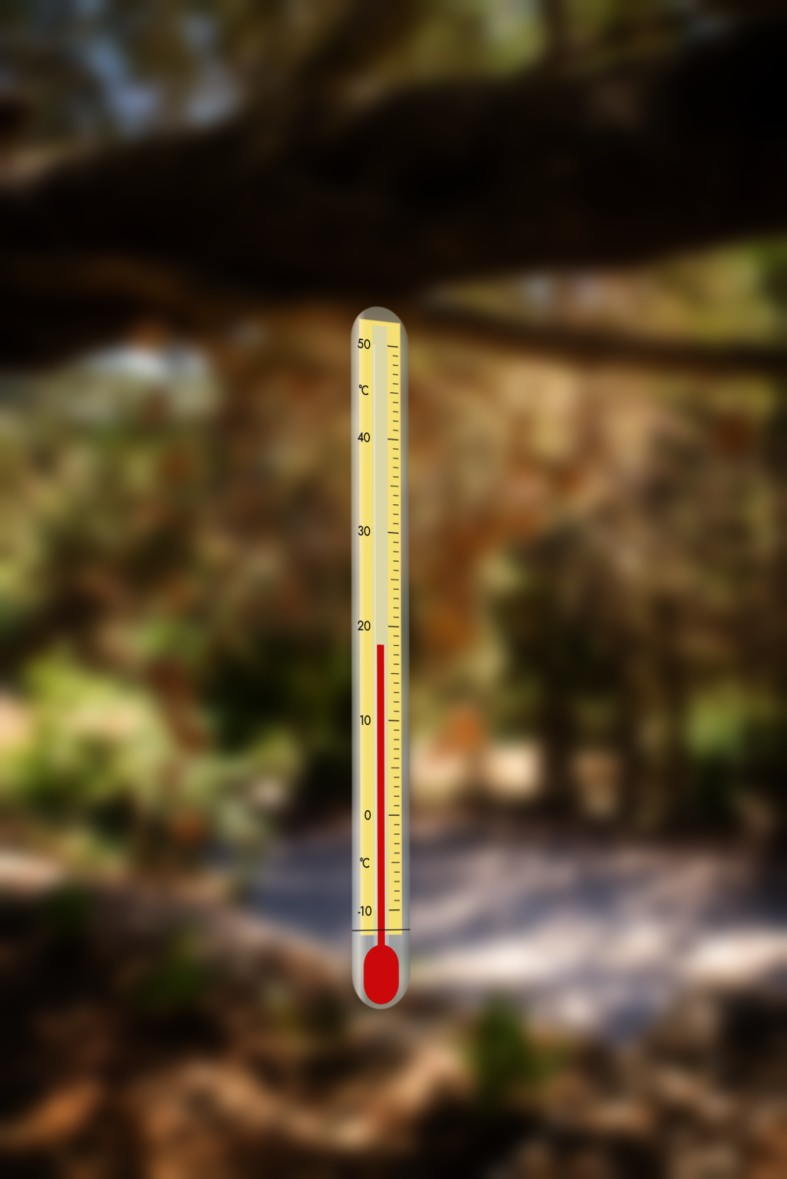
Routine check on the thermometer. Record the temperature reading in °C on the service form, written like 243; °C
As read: 18; °C
